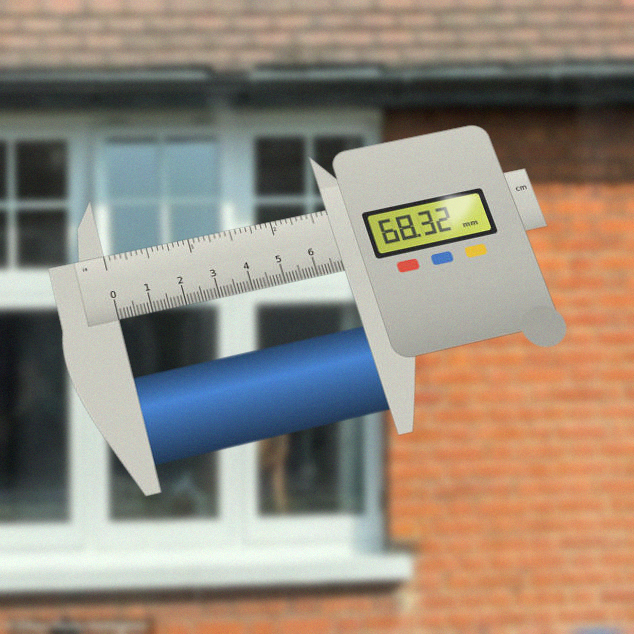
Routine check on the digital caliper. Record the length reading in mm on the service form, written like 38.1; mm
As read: 68.32; mm
